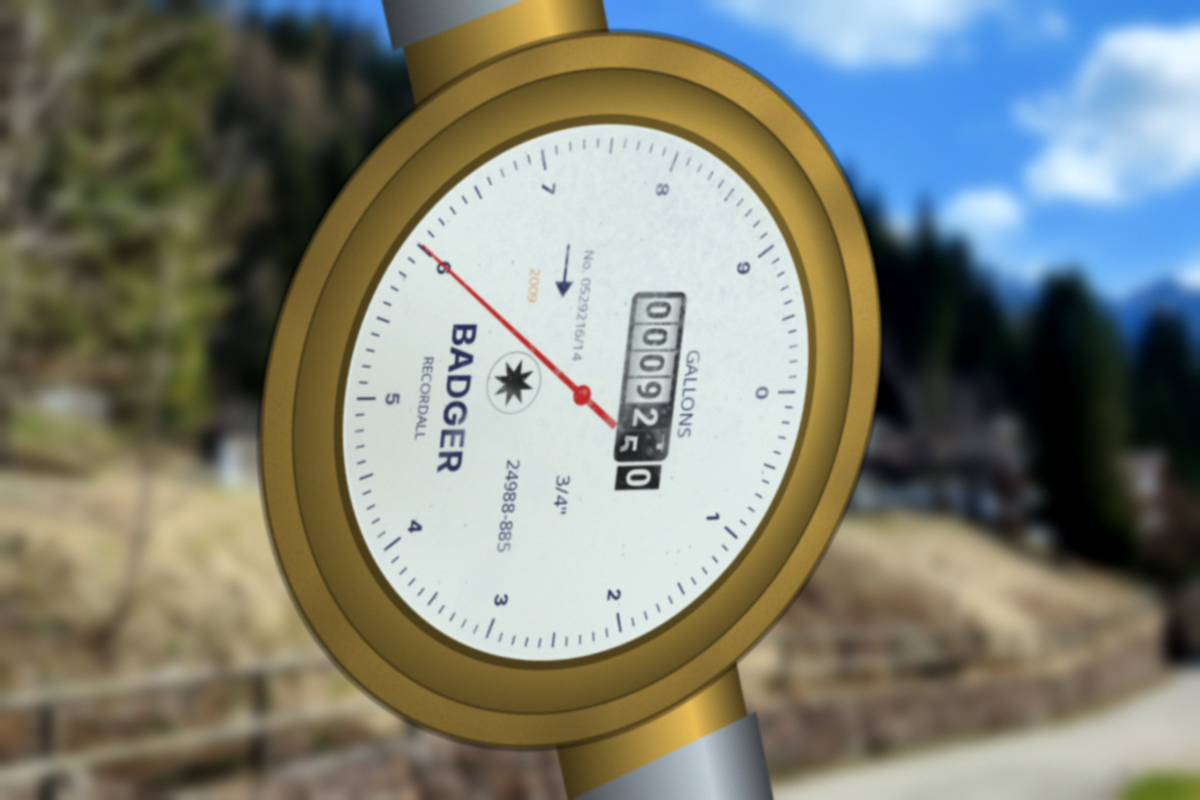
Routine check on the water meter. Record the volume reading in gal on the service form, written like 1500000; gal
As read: 9246.0; gal
